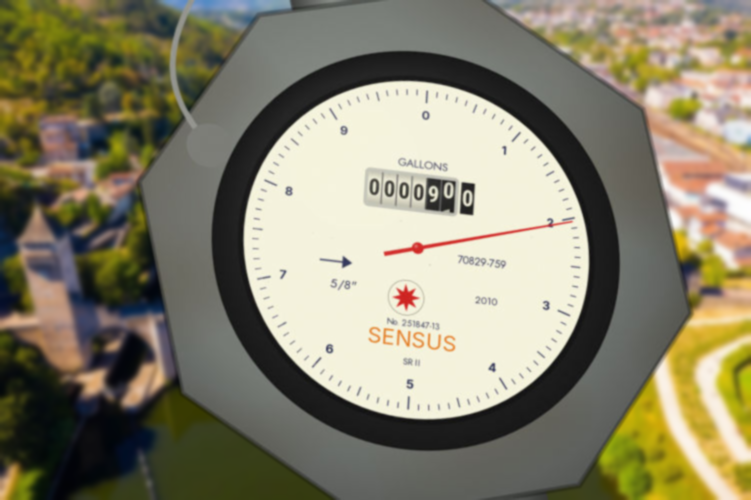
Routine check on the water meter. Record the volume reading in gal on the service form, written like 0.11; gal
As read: 902.0; gal
